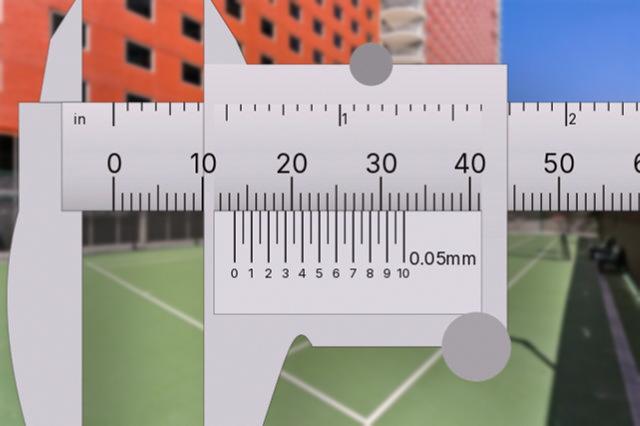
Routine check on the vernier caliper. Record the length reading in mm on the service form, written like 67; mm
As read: 13.6; mm
